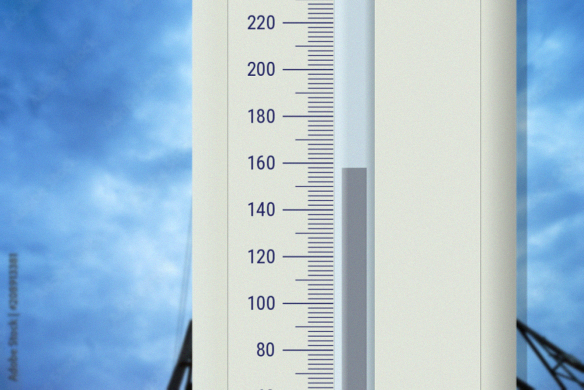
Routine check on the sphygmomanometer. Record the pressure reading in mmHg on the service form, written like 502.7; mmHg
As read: 158; mmHg
